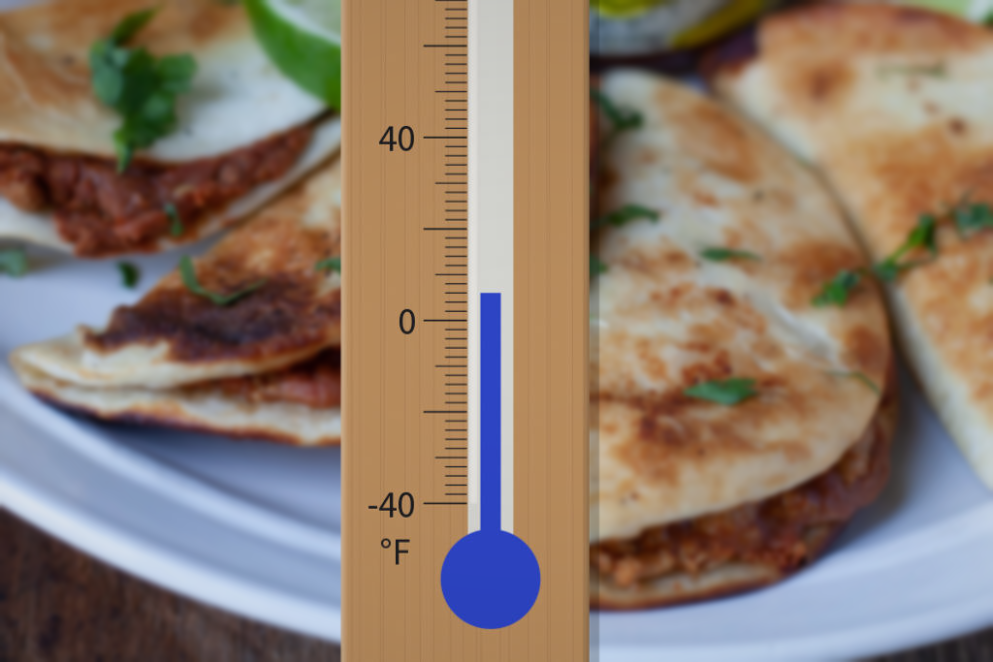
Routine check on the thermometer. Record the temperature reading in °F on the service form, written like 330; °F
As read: 6; °F
